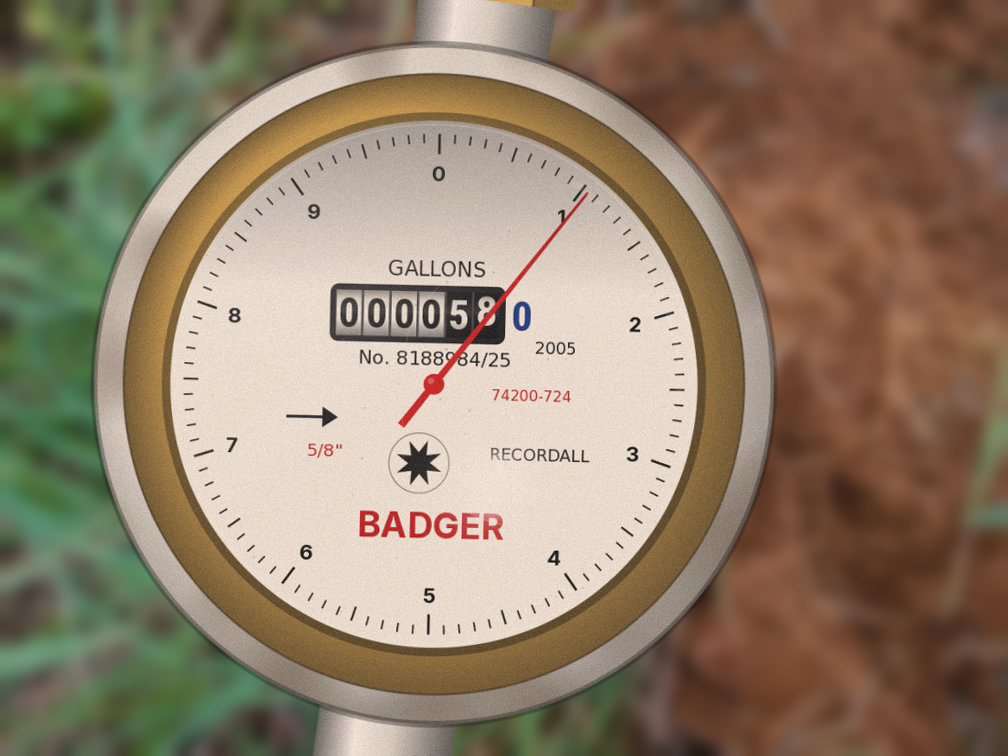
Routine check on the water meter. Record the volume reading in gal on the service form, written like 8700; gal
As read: 581.0; gal
